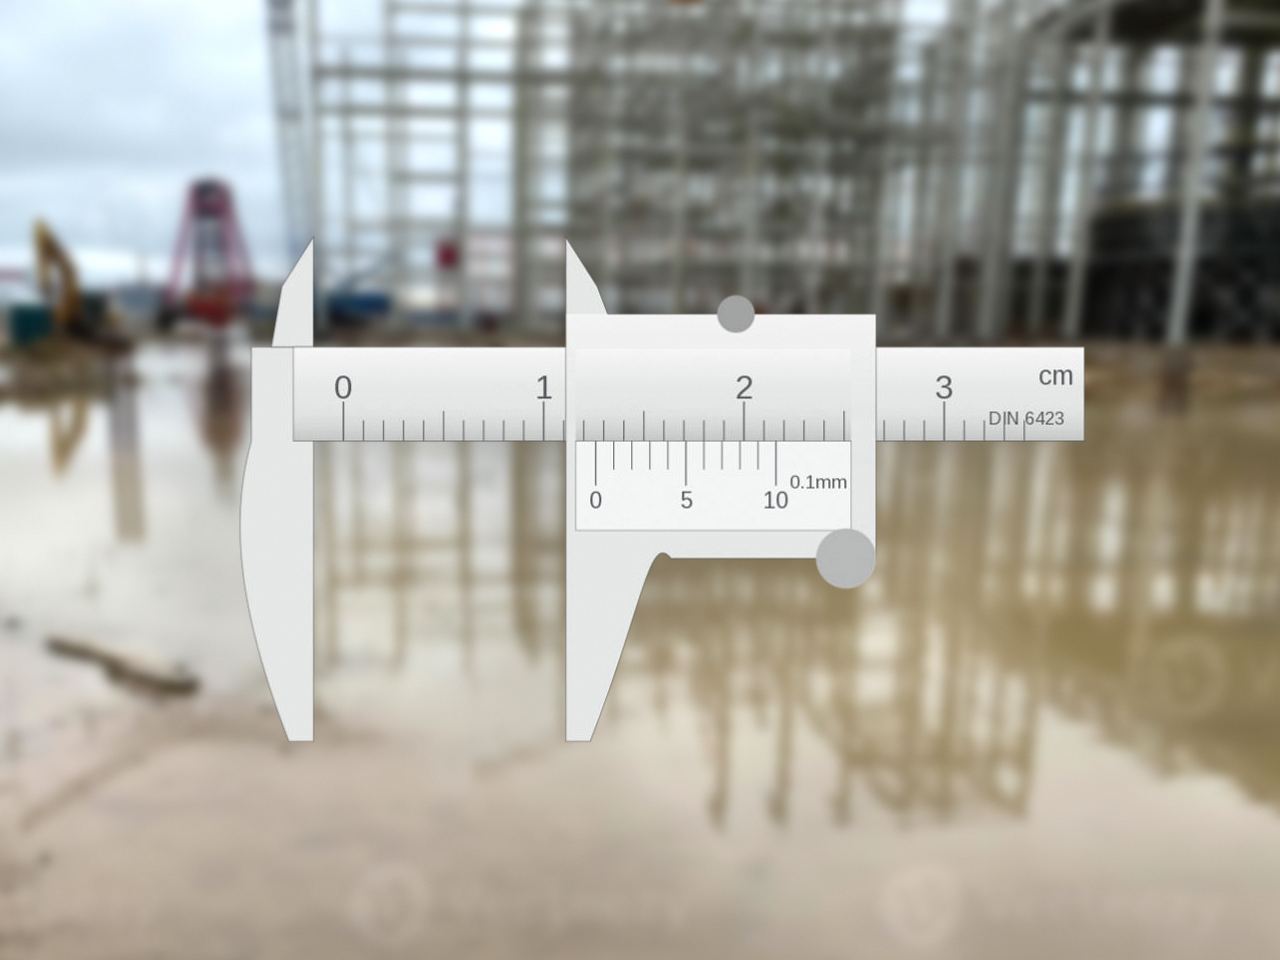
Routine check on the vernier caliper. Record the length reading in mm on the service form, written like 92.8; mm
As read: 12.6; mm
